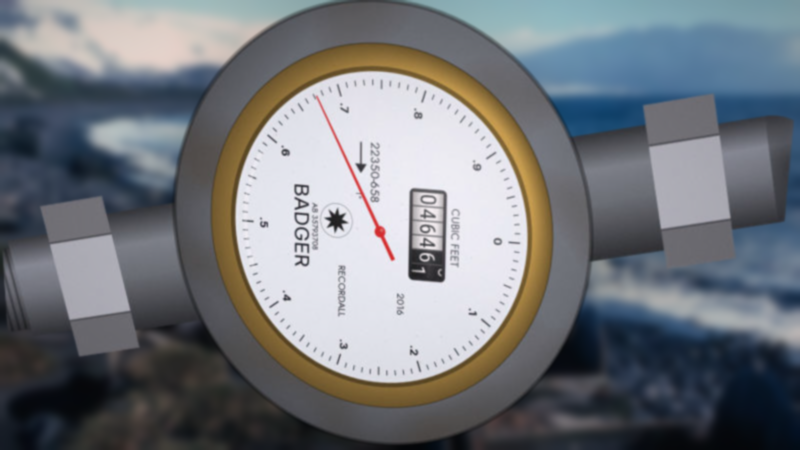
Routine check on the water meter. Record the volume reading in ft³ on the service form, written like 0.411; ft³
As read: 46460.67; ft³
